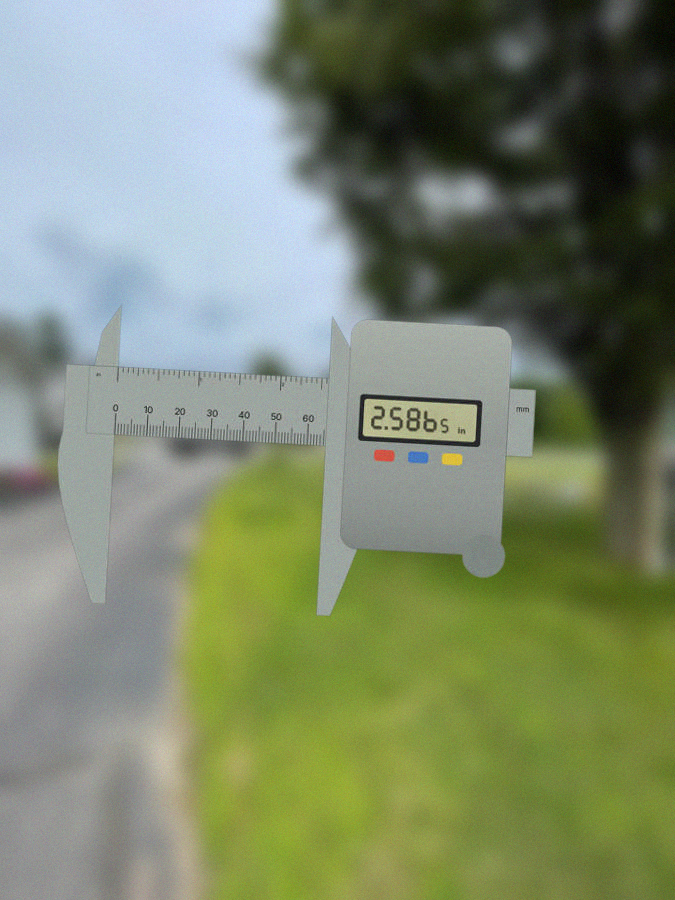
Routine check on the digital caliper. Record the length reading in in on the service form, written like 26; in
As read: 2.5865; in
